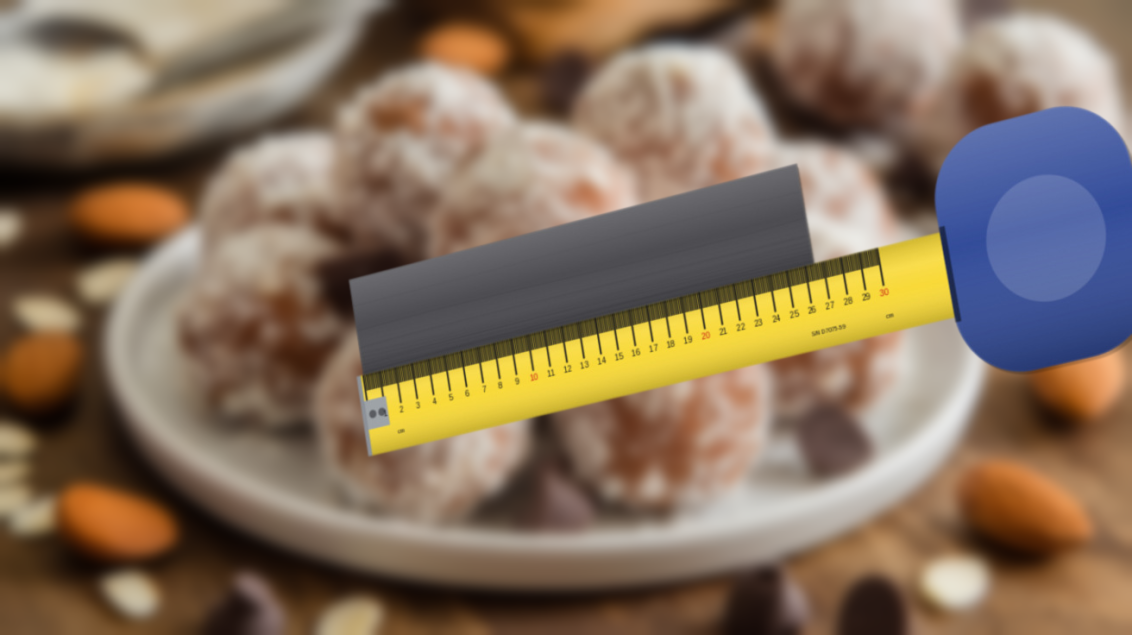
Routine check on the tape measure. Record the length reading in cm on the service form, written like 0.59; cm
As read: 26.5; cm
